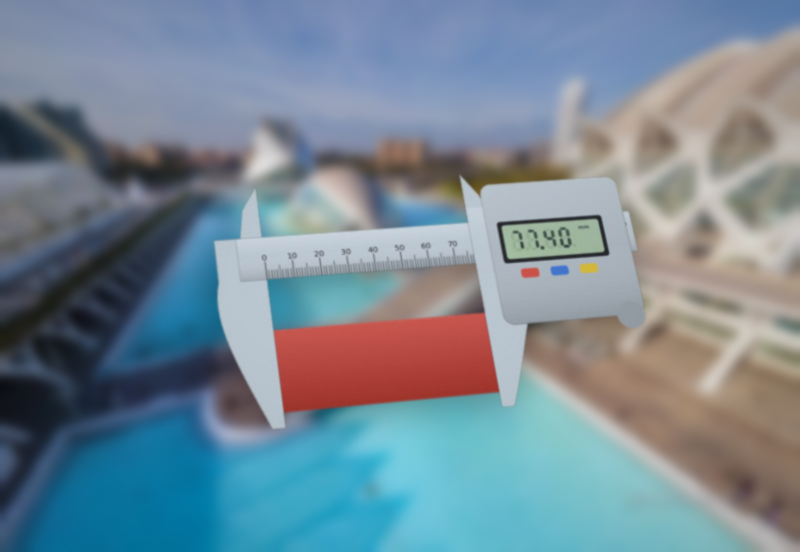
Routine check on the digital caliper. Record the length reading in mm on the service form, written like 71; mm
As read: 77.40; mm
